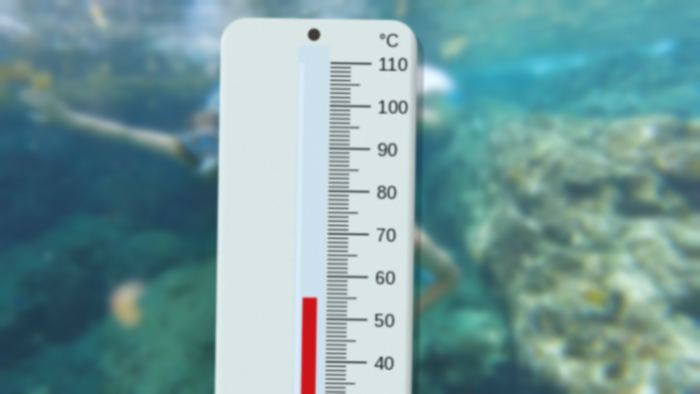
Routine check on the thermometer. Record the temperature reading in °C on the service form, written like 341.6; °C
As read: 55; °C
